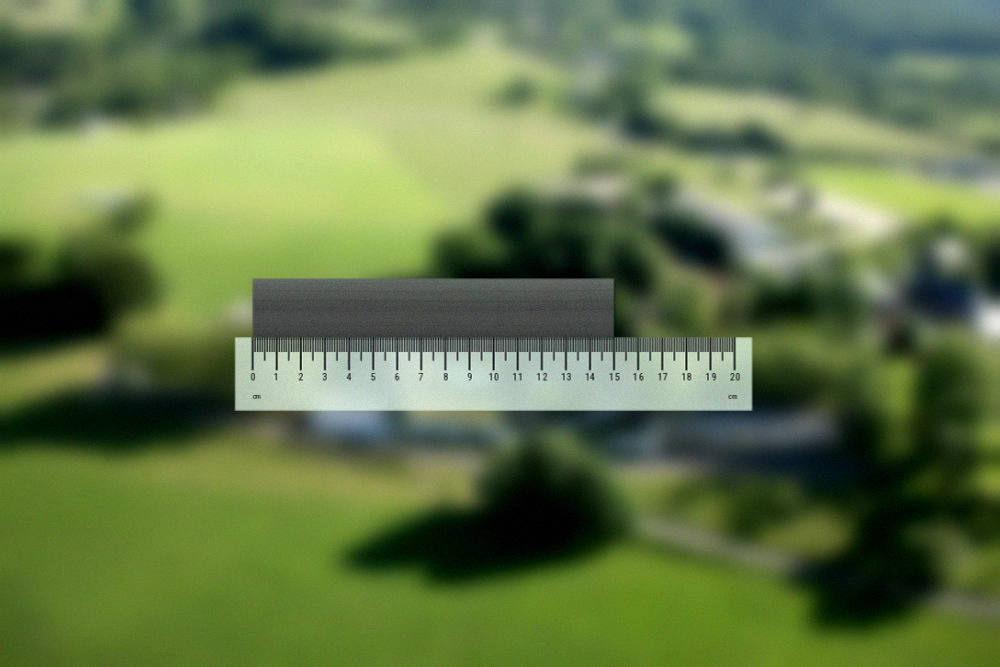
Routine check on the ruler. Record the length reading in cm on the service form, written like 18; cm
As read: 15; cm
